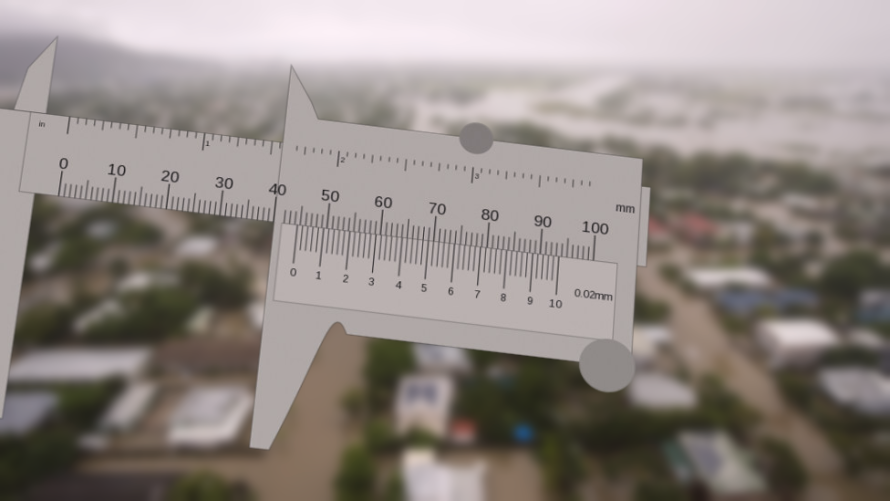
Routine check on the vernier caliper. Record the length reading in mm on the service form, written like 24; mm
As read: 44.5; mm
